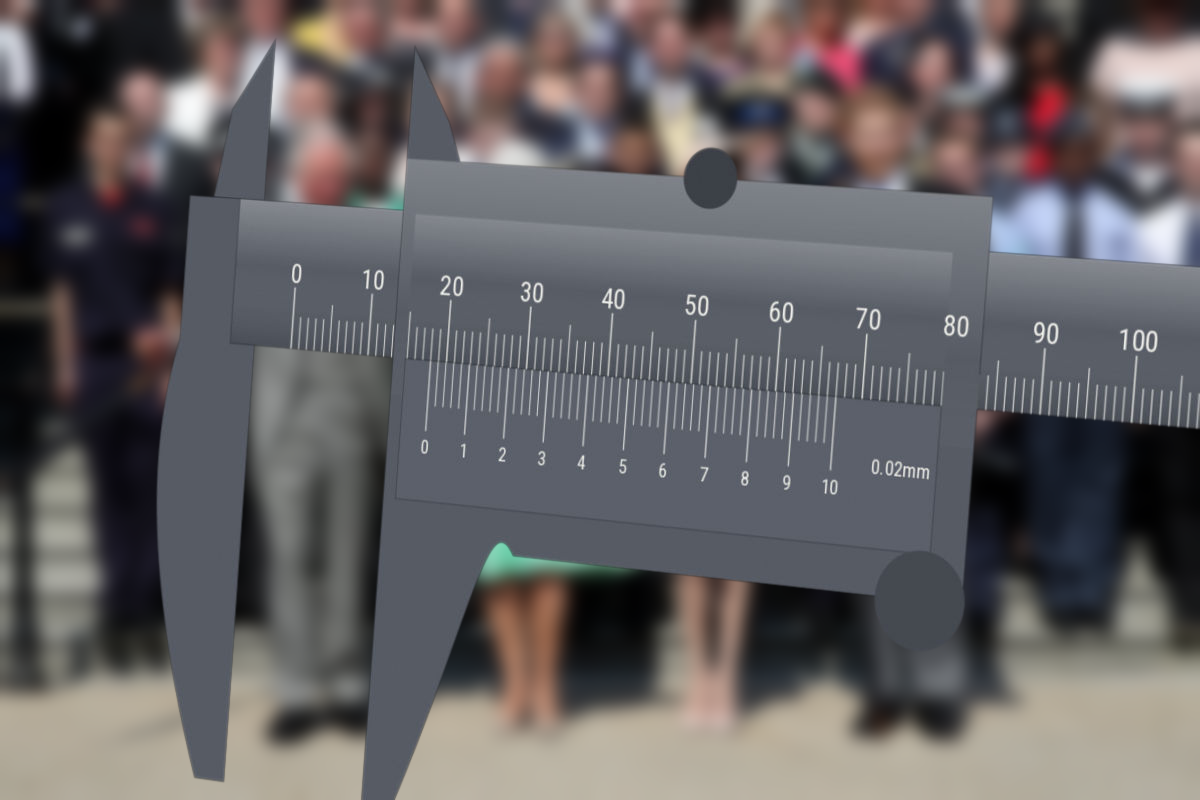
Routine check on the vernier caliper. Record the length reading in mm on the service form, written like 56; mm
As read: 18.0; mm
